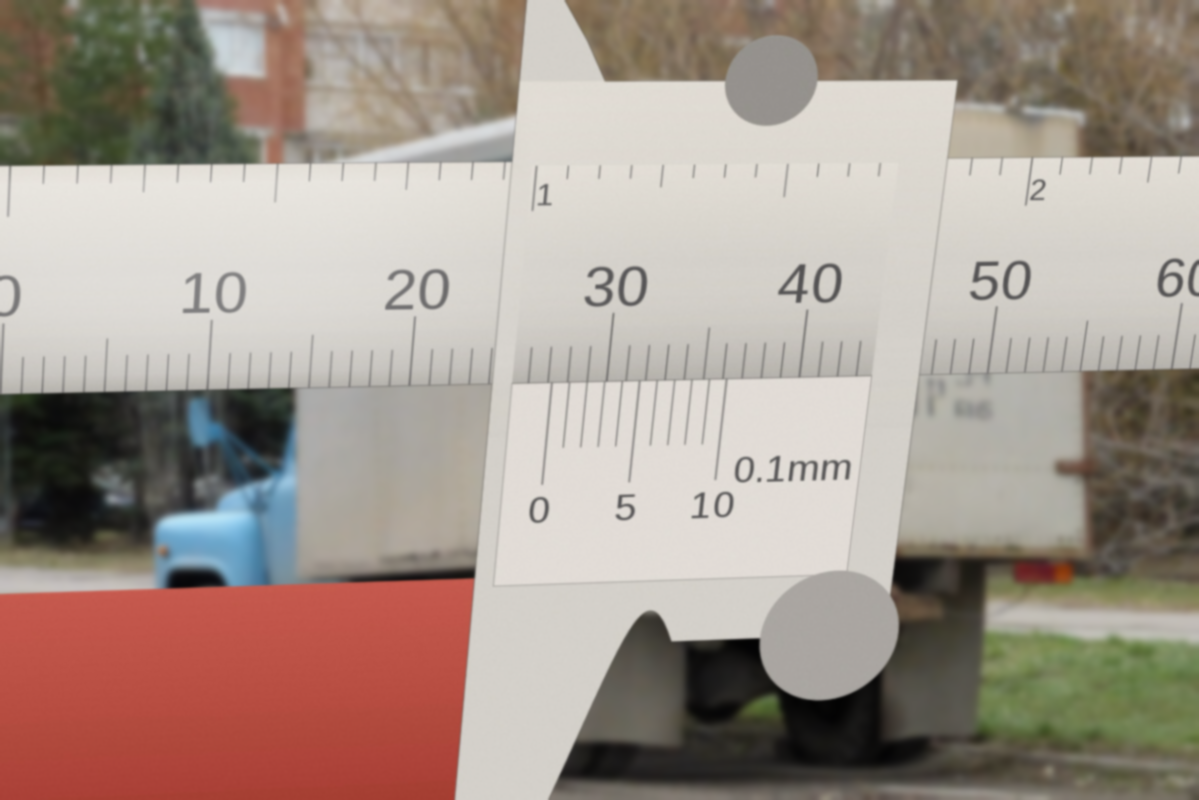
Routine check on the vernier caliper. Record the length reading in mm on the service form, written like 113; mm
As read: 27.2; mm
